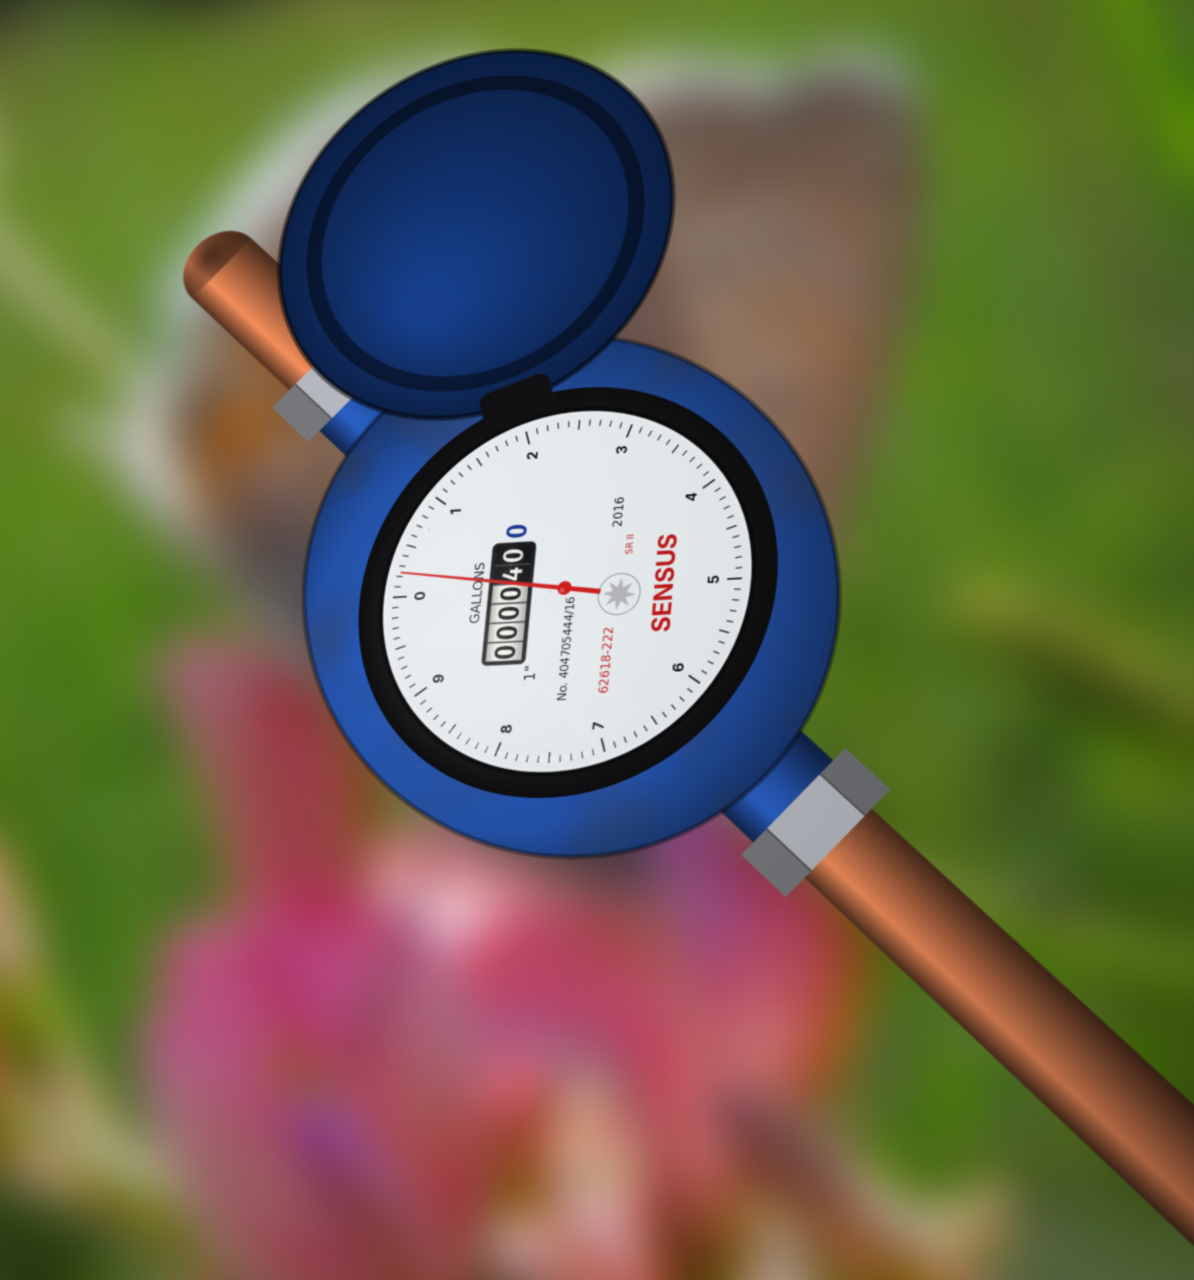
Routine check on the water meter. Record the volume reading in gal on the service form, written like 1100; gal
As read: 400.2; gal
